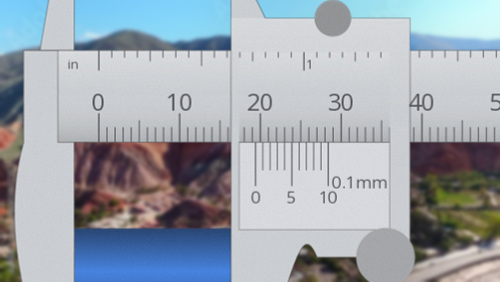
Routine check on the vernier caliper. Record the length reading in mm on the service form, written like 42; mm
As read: 19.4; mm
